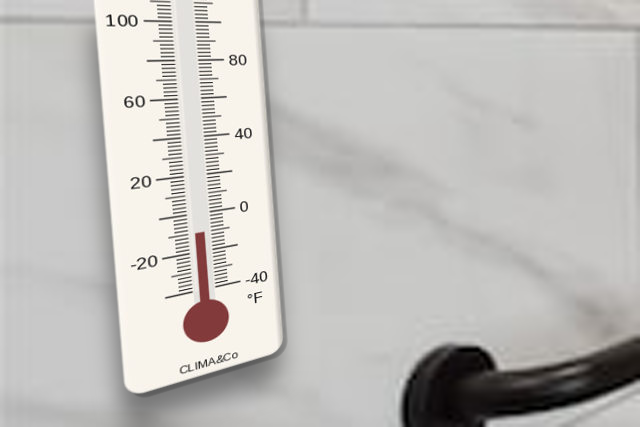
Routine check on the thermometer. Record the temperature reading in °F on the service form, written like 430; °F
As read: -10; °F
